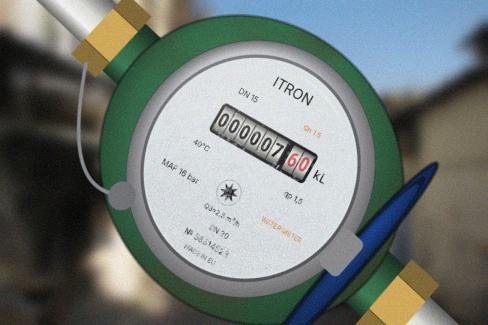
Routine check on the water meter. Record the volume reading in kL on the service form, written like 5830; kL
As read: 7.60; kL
